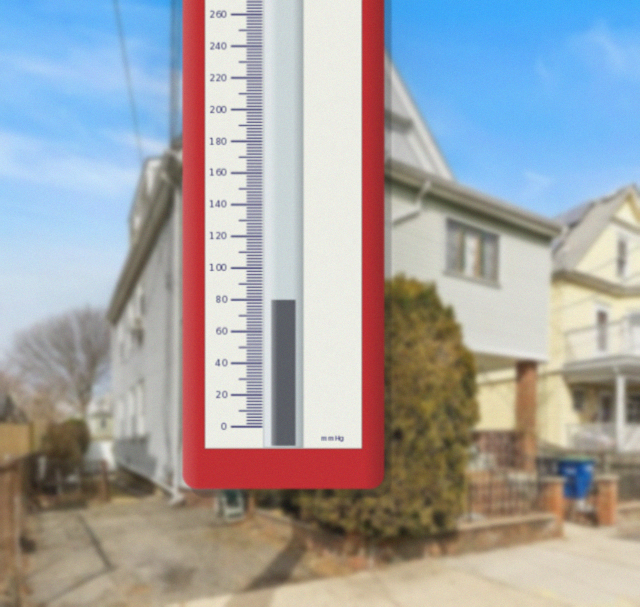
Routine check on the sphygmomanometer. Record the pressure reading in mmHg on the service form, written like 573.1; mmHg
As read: 80; mmHg
